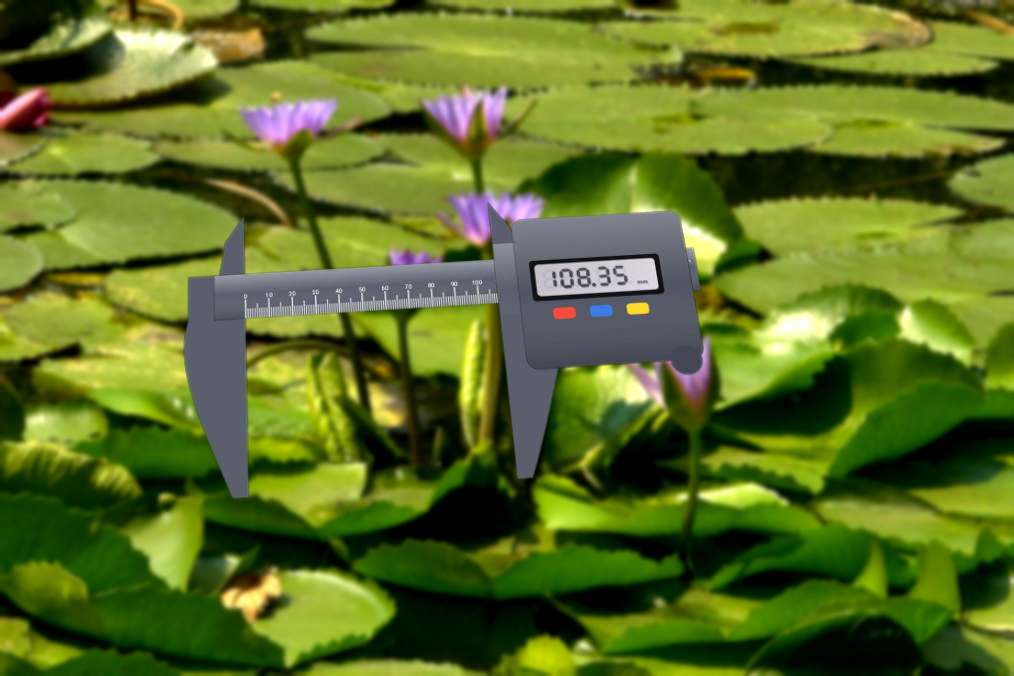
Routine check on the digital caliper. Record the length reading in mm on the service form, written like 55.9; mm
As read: 108.35; mm
